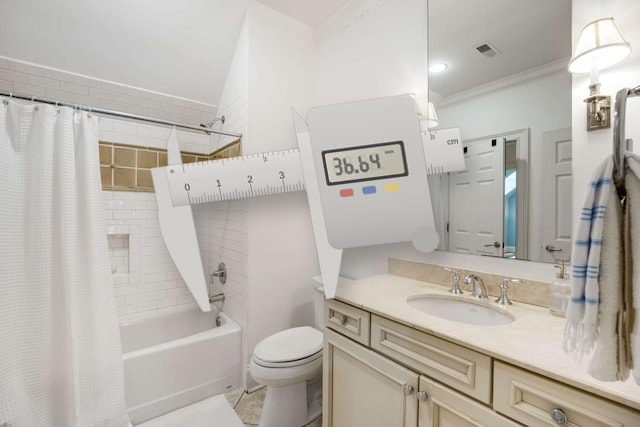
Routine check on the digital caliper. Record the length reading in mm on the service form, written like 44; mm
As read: 36.64; mm
